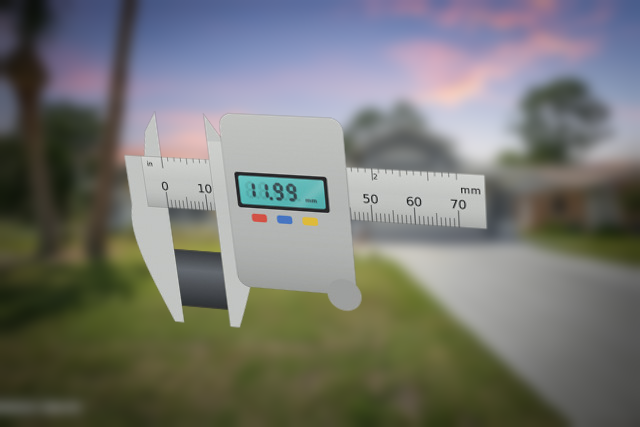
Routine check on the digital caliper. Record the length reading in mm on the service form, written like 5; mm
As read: 11.99; mm
